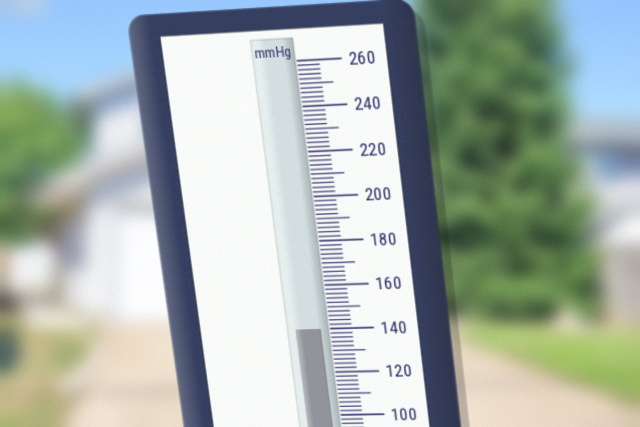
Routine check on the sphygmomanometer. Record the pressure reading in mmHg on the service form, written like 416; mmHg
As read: 140; mmHg
